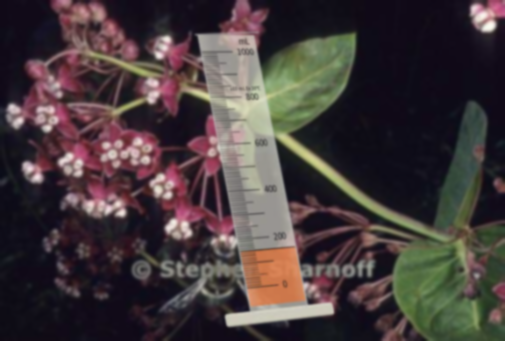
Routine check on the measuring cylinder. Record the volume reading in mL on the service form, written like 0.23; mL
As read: 150; mL
